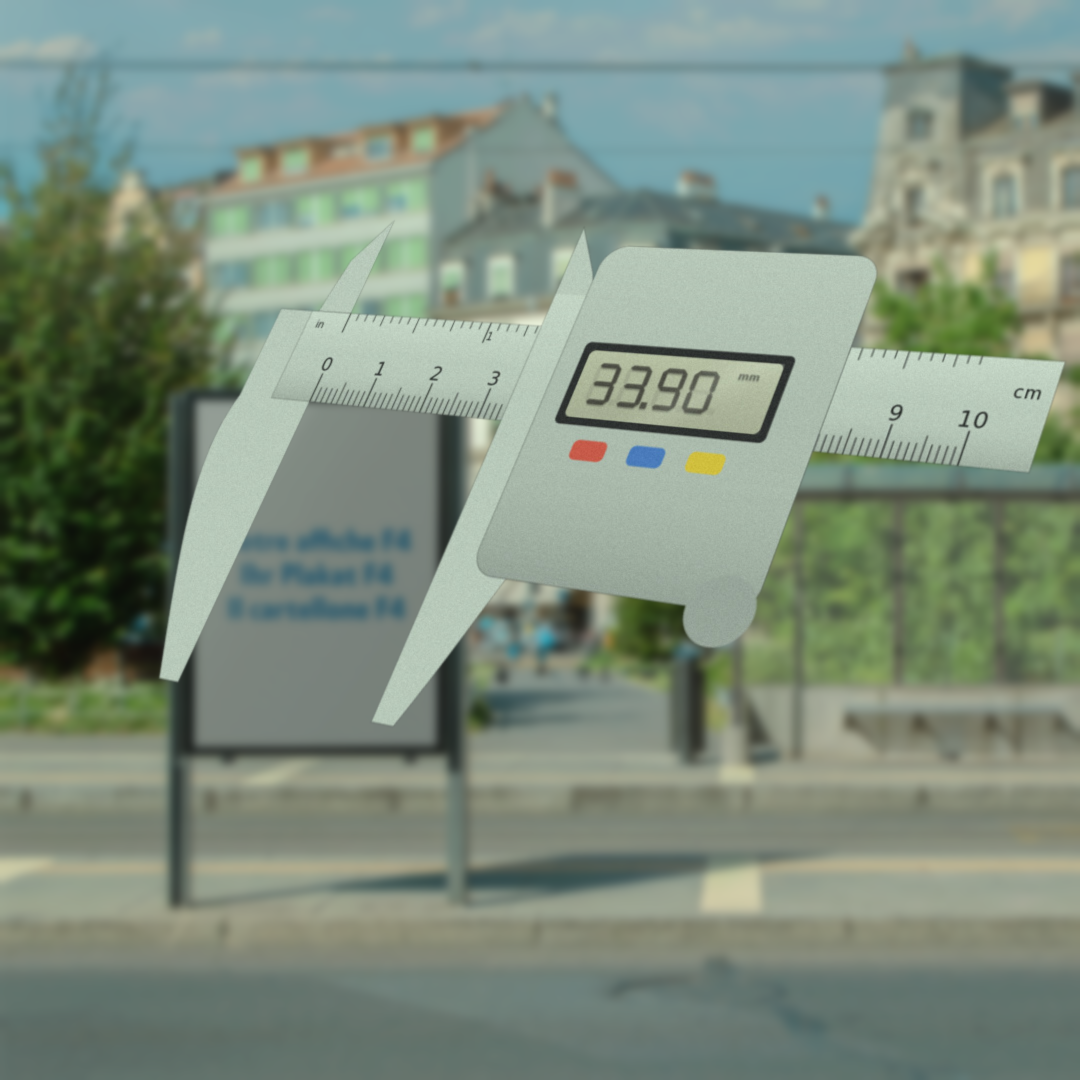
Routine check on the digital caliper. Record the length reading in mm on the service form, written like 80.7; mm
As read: 33.90; mm
